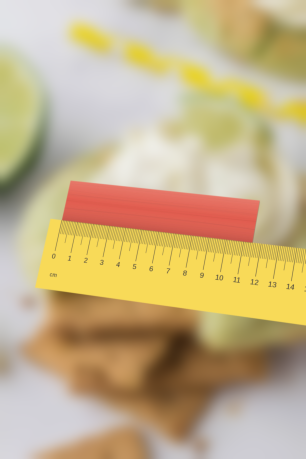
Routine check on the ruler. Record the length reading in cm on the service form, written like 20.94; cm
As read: 11.5; cm
